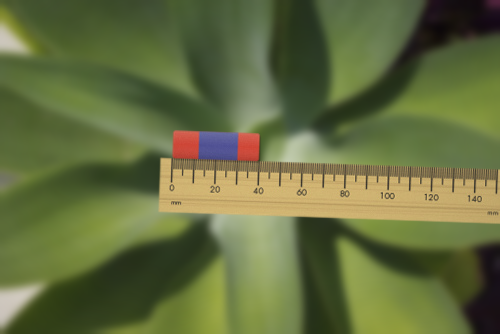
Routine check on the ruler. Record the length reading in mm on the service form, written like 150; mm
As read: 40; mm
